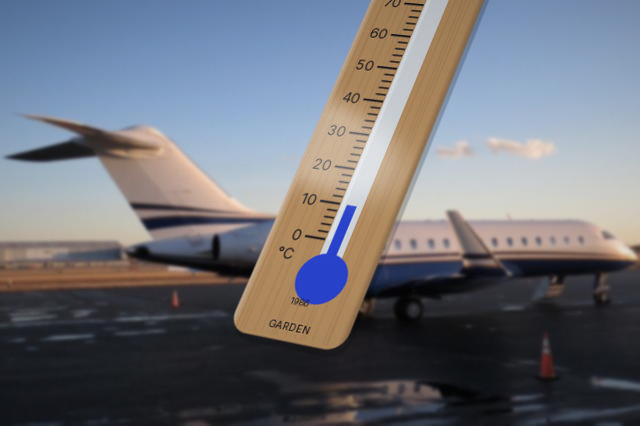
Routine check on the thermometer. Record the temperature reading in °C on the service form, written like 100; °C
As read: 10; °C
